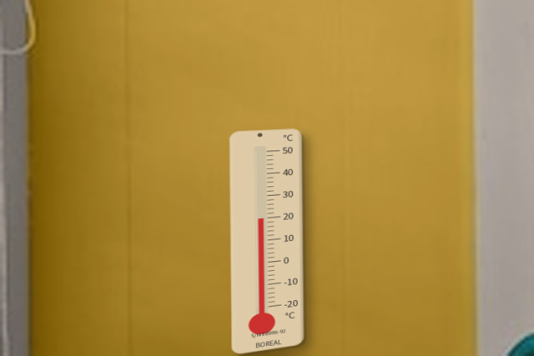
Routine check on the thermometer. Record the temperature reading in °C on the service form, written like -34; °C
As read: 20; °C
